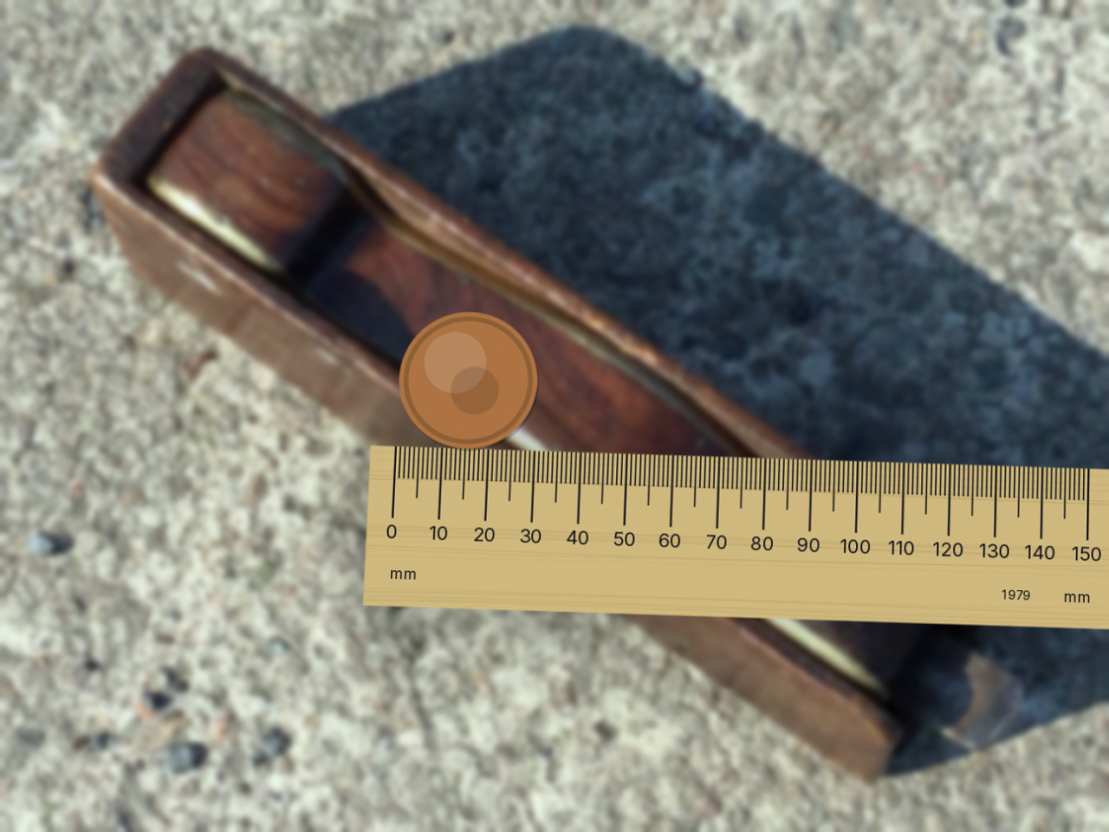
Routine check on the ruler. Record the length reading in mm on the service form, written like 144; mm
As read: 30; mm
